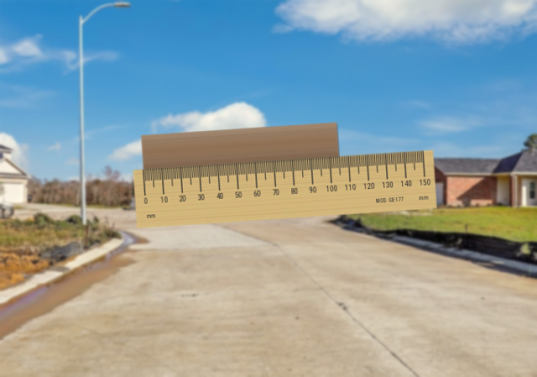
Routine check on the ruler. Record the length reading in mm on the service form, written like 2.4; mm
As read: 105; mm
